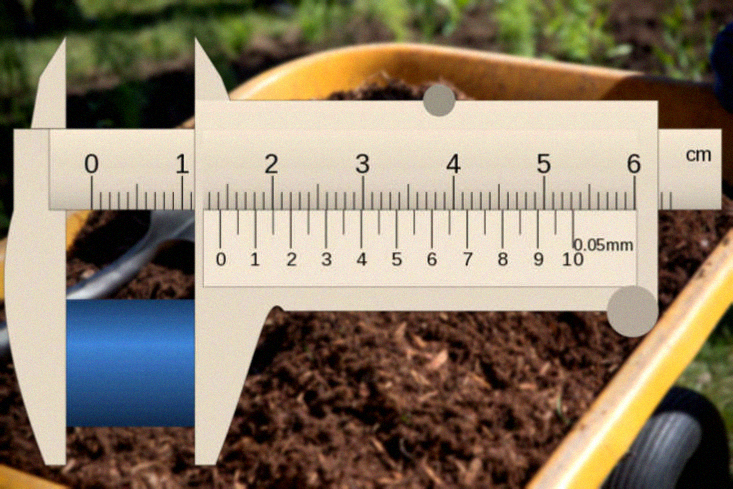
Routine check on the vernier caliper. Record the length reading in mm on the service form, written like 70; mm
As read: 14.2; mm
